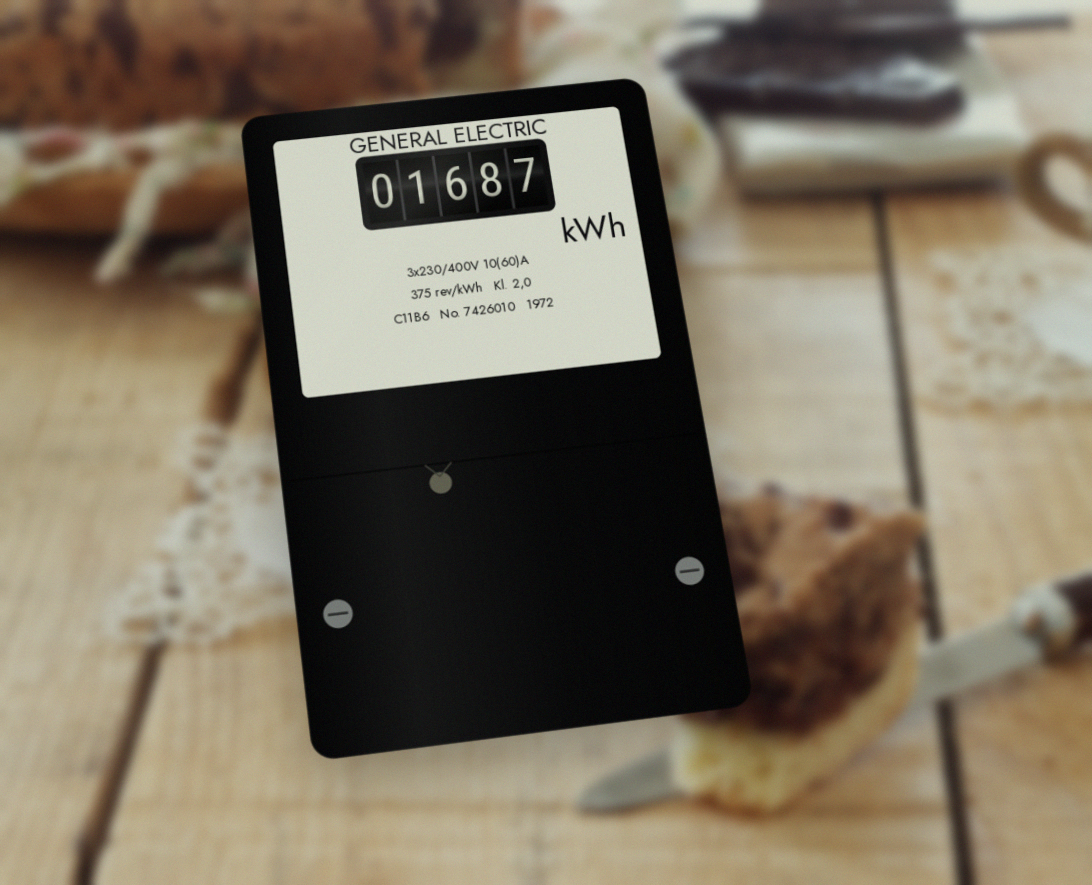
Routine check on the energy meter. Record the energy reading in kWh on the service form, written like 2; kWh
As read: 1687; kWh
